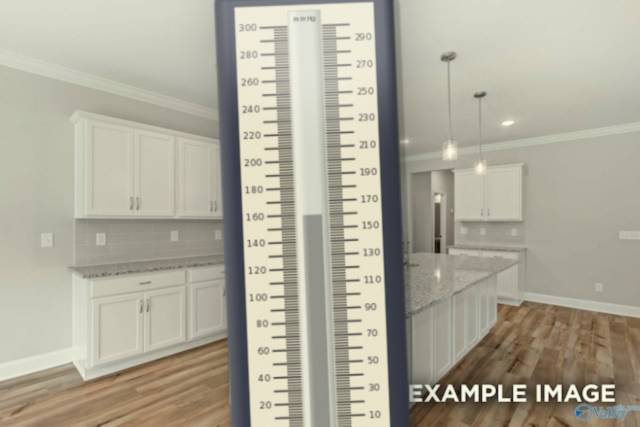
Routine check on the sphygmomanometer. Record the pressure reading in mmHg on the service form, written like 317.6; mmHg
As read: 160; mmHg
